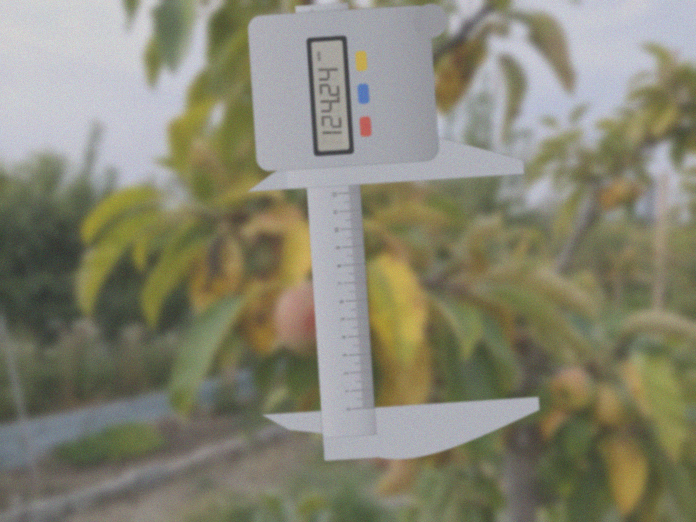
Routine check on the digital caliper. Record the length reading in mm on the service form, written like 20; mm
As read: 124.24; mm
